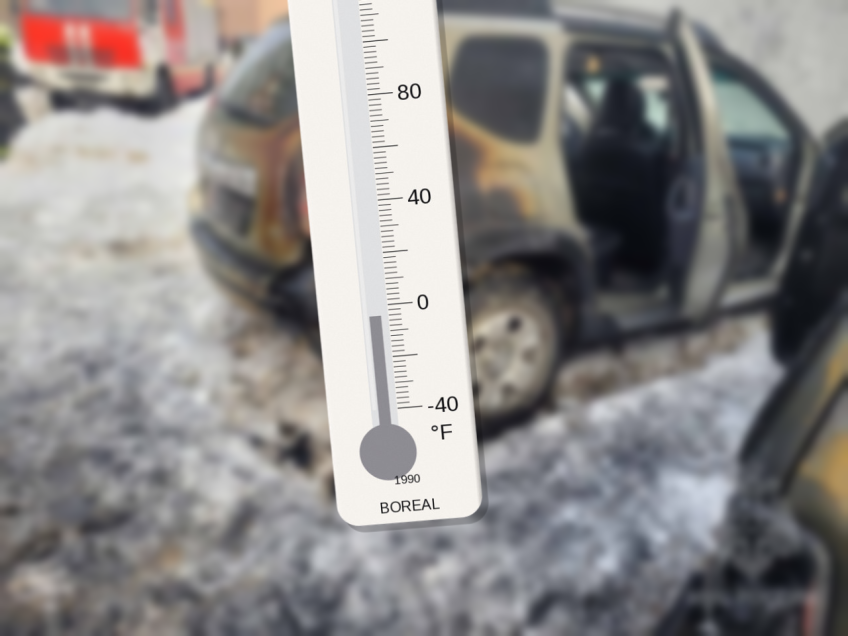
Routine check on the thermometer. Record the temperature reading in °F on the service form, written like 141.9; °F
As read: -4; °F
